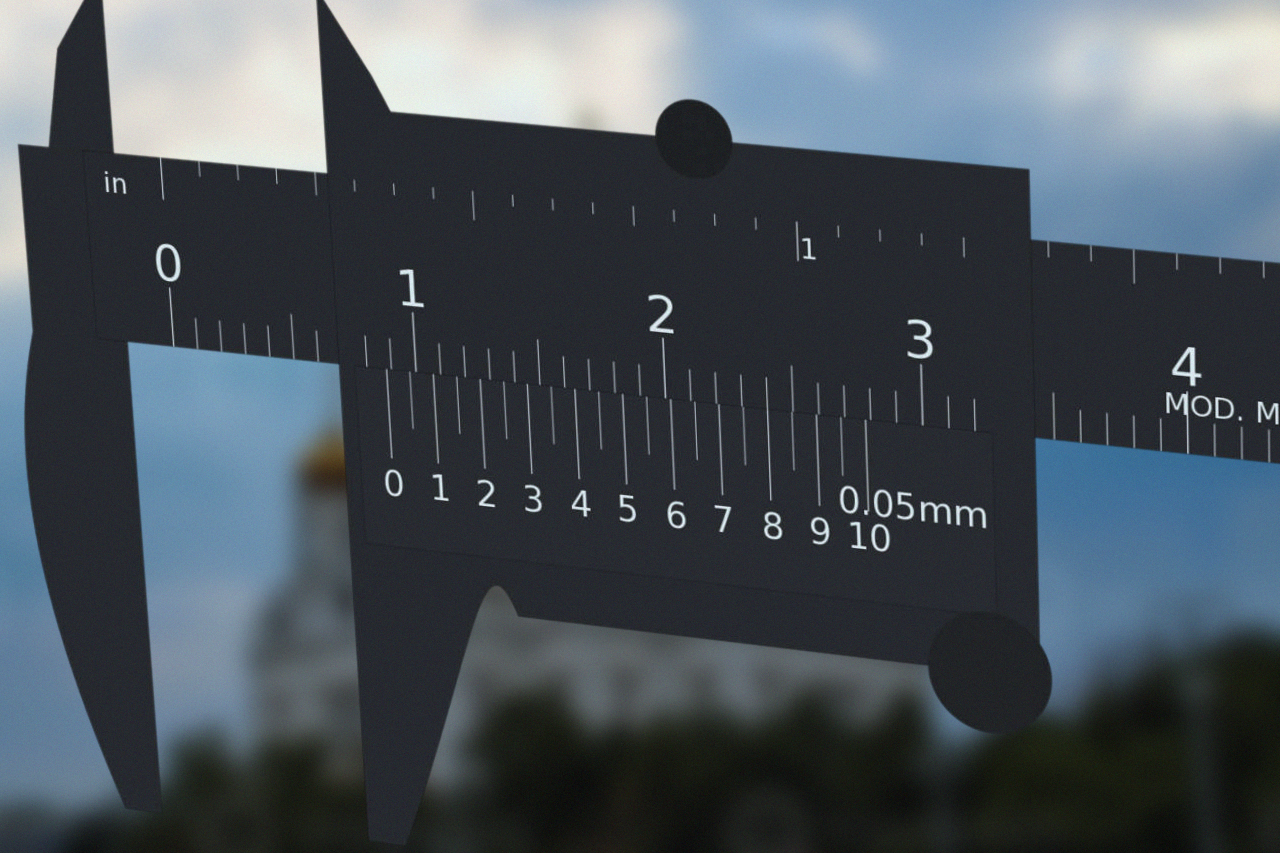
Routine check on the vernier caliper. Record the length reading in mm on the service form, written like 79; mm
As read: 8.8; mm
